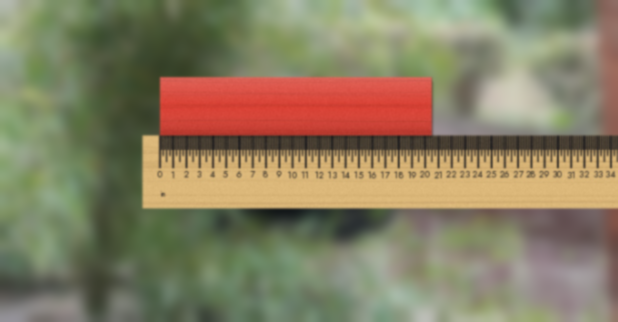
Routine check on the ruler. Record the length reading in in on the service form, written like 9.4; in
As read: 20.5; in
